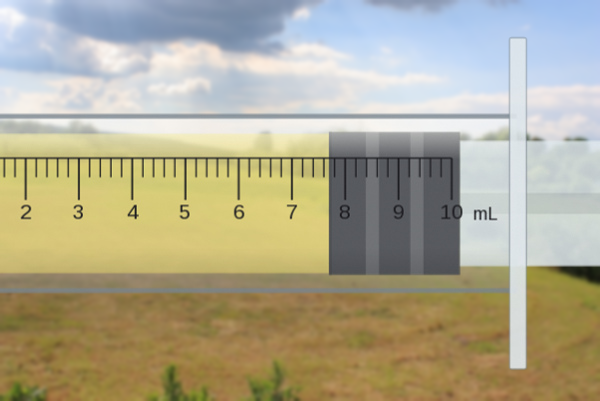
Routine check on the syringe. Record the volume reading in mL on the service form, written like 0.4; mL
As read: 7.7; mL
